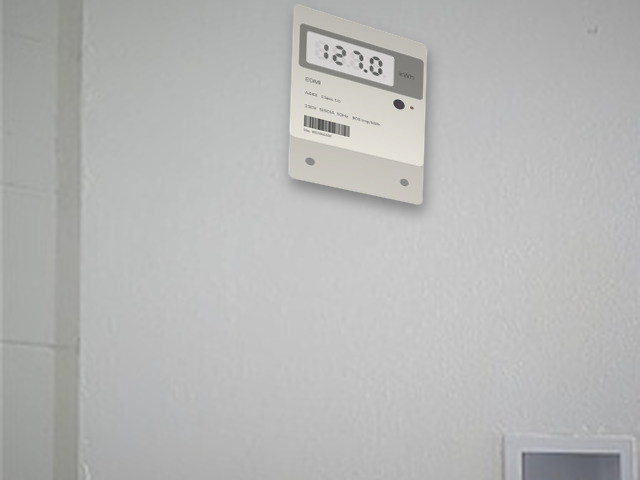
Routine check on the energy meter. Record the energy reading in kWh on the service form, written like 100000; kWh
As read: 127.0; kWh
